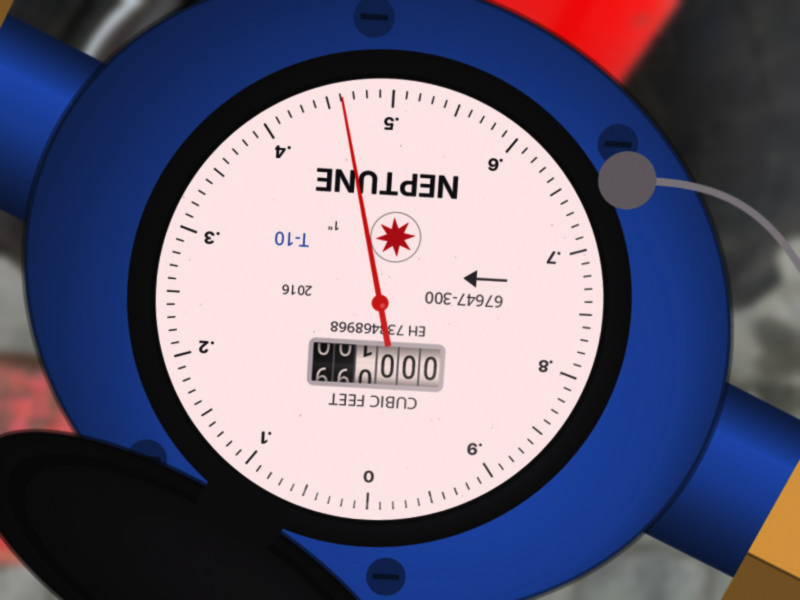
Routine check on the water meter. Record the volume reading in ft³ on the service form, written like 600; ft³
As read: 99.46; ft³
